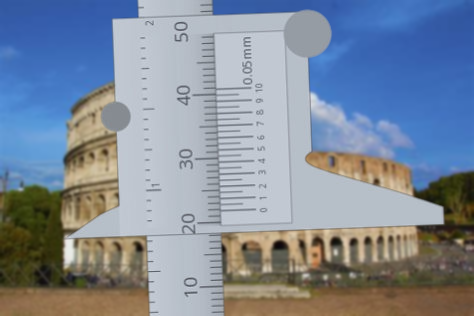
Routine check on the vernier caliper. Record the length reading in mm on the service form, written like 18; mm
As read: 21.8; mm
